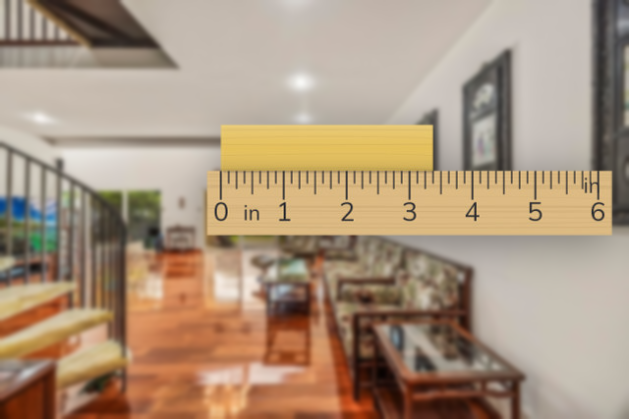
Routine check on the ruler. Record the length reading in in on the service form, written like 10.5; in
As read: 3.375; in
